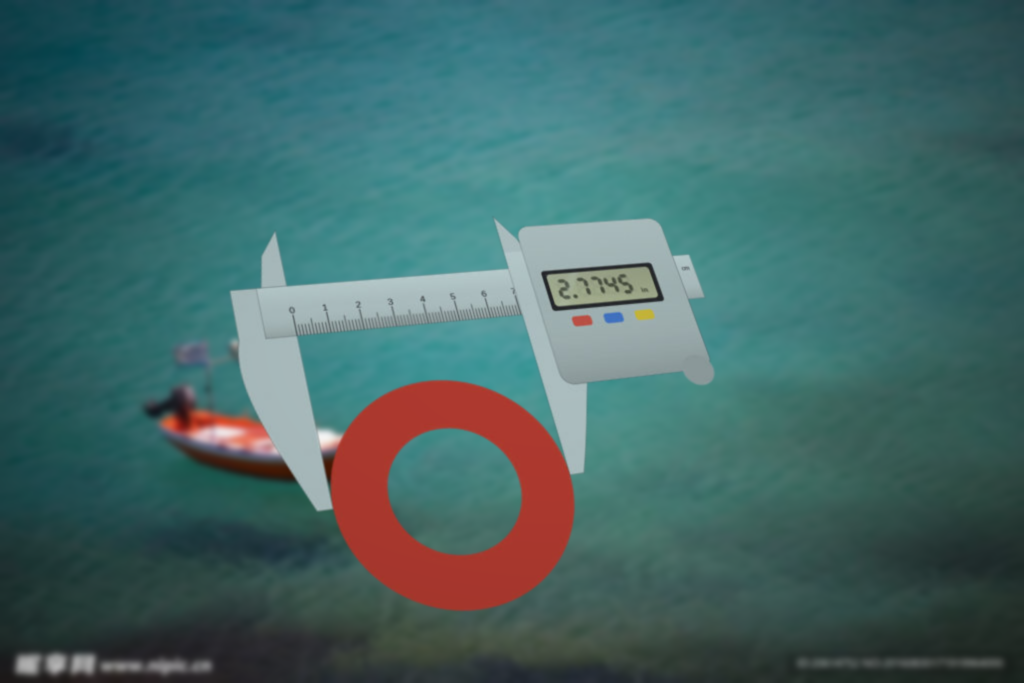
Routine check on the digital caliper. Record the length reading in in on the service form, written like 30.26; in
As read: 2.7745; in
